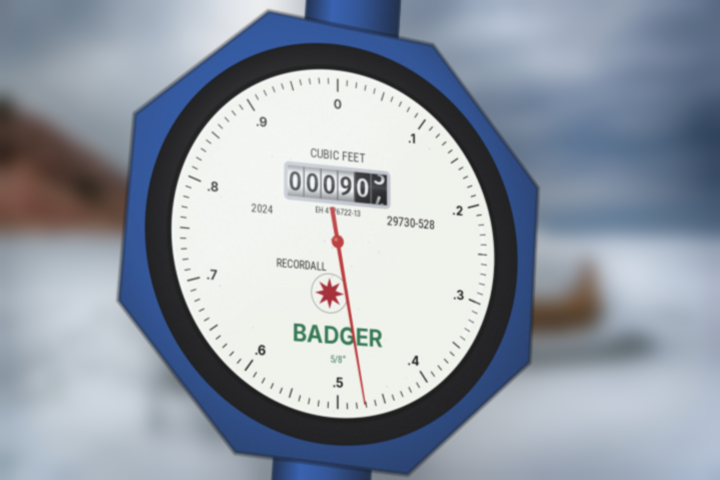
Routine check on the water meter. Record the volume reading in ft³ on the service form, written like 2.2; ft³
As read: 903.47; ft³
